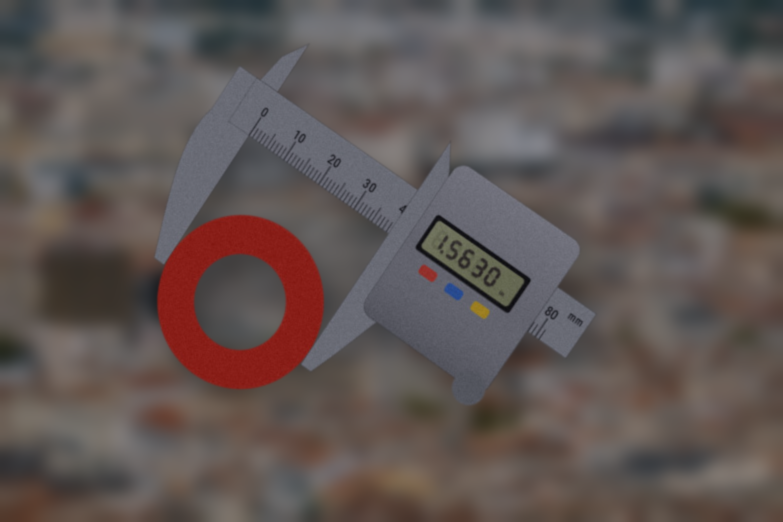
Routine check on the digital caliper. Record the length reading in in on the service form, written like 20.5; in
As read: 1.5630; in
